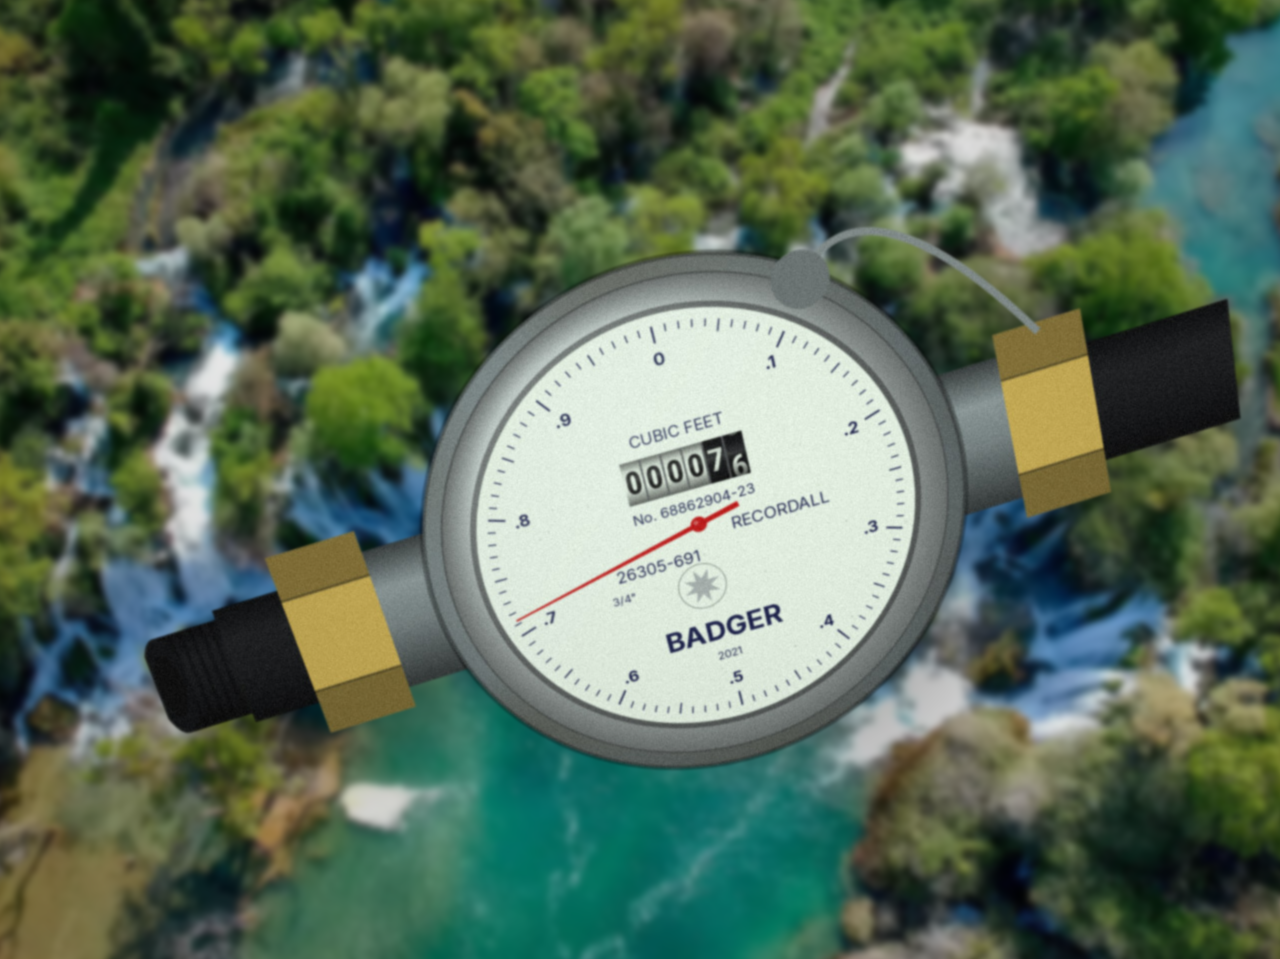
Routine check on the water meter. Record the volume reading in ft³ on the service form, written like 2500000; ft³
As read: 75.71; ft³
